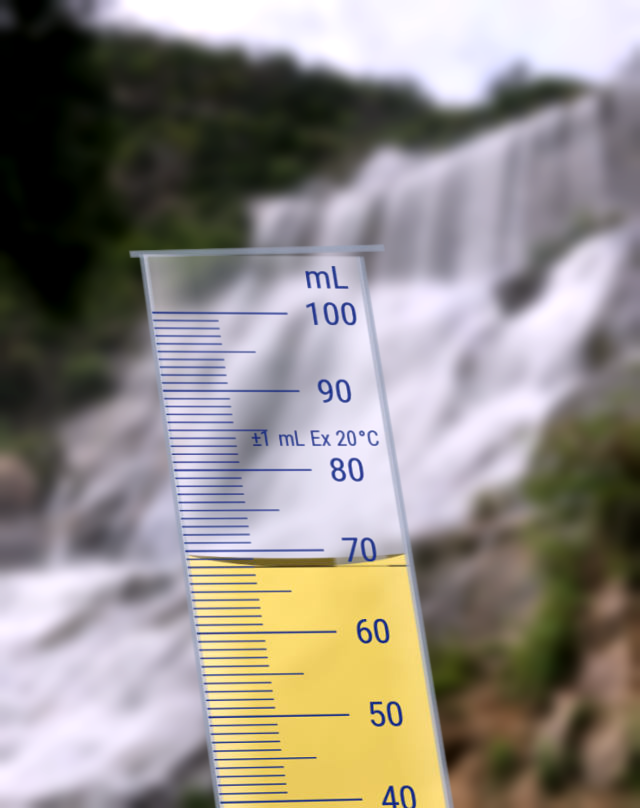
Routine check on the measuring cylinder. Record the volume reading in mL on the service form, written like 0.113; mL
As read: 68; mL
